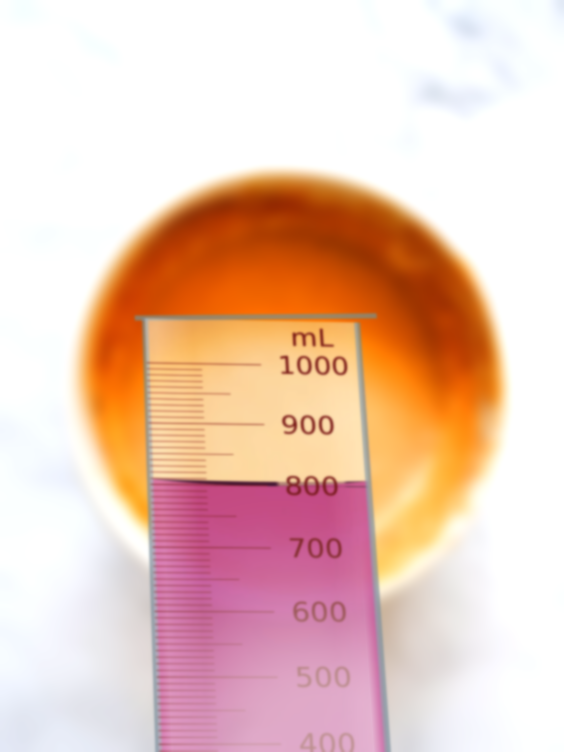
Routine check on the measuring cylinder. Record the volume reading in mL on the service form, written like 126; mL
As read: 800; mL
